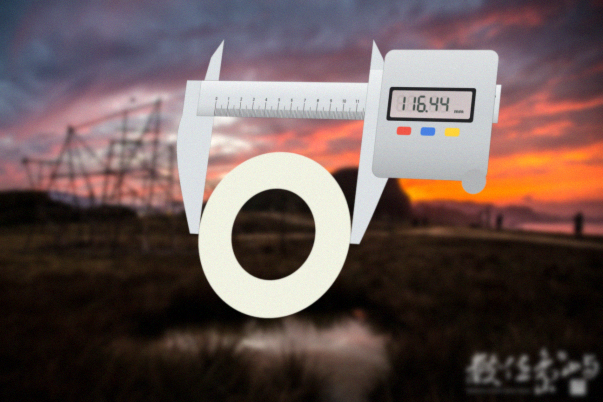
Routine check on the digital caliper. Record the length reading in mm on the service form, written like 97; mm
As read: 116.44; mm
